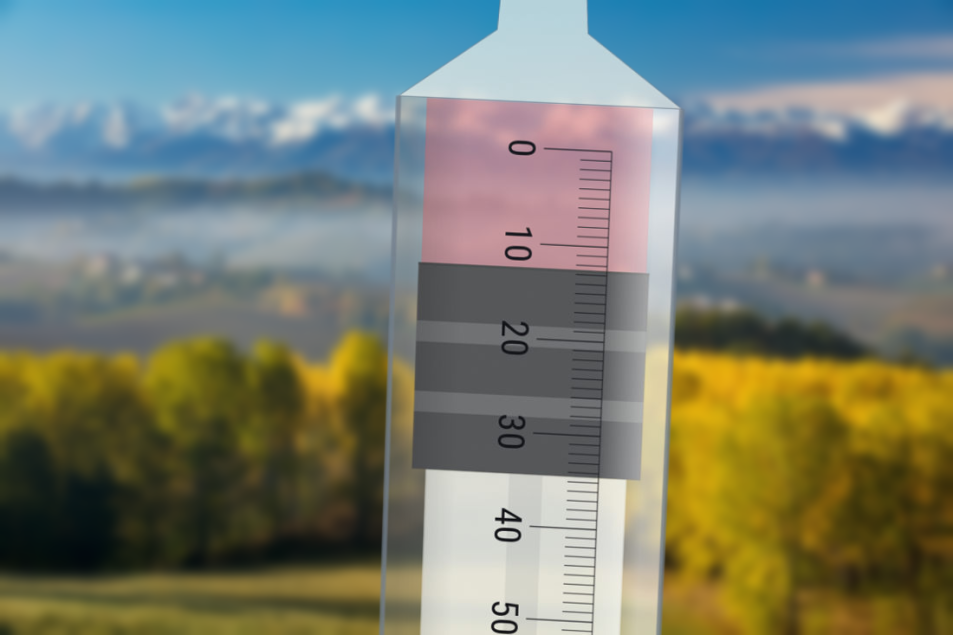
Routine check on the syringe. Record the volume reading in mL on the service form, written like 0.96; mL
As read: 12.5; mL
